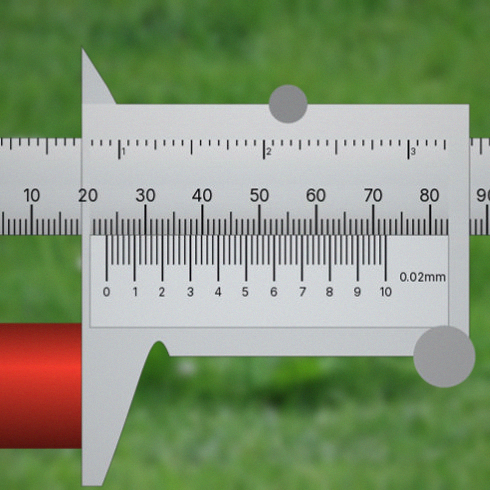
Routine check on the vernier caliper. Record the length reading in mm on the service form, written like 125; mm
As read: 23.2; mm
